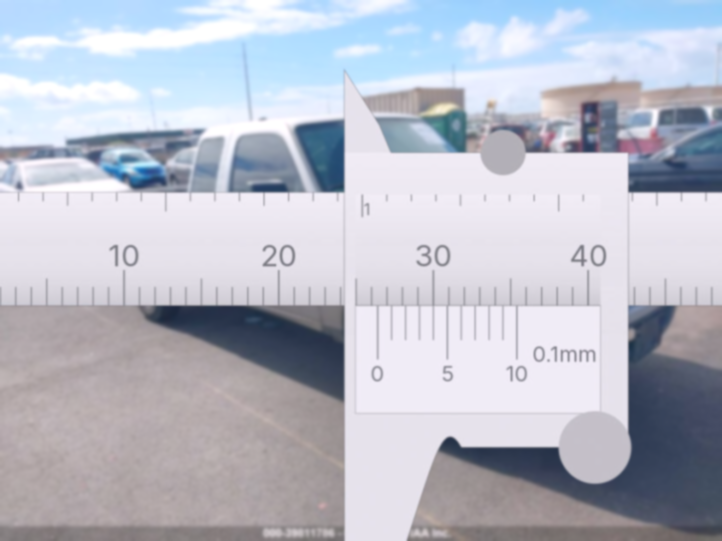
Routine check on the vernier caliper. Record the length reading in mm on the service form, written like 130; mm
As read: 26.4; mm
